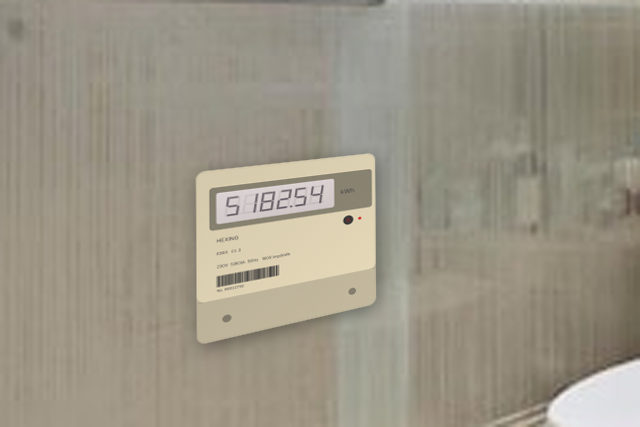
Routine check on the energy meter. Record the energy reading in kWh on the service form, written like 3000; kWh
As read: 5182.54; kWh
